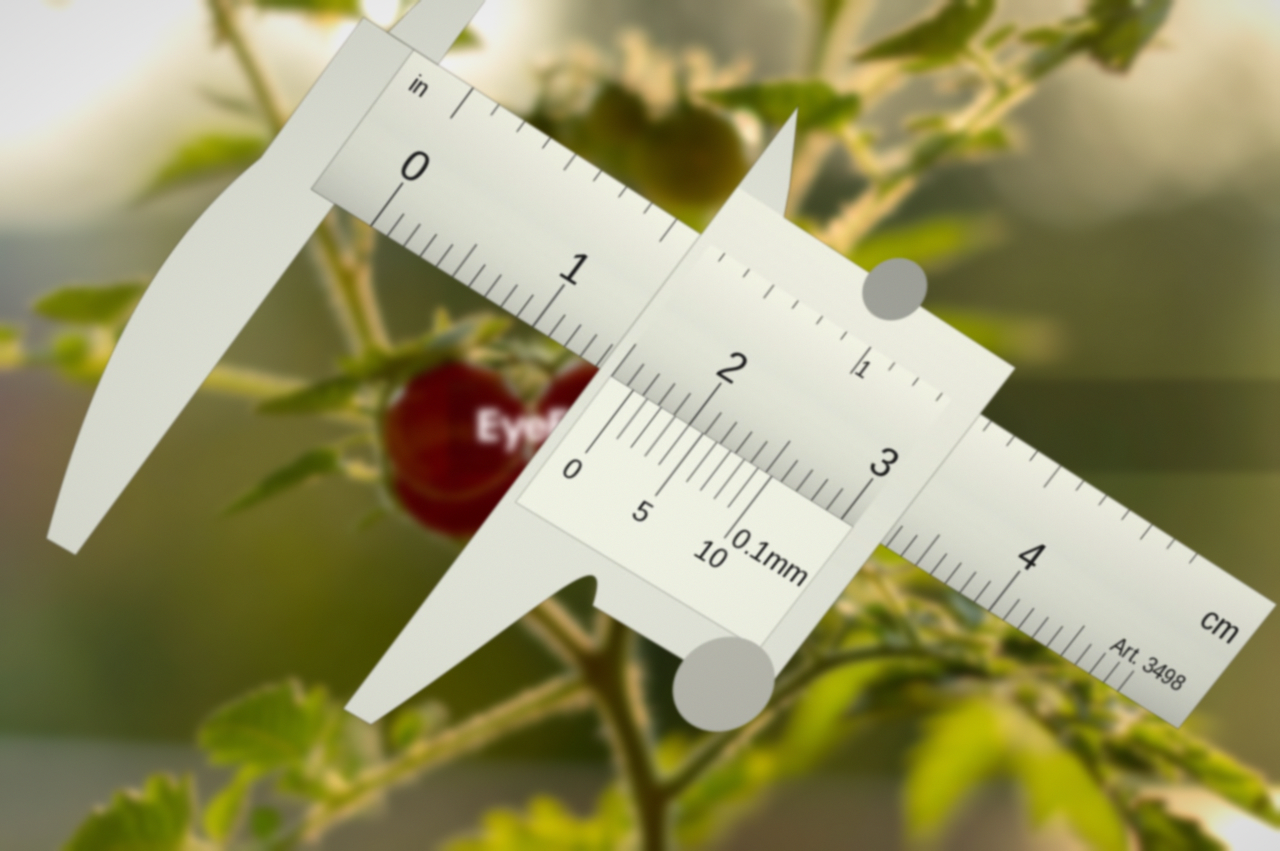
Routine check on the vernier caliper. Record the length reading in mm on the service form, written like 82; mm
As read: 16.4; mm
